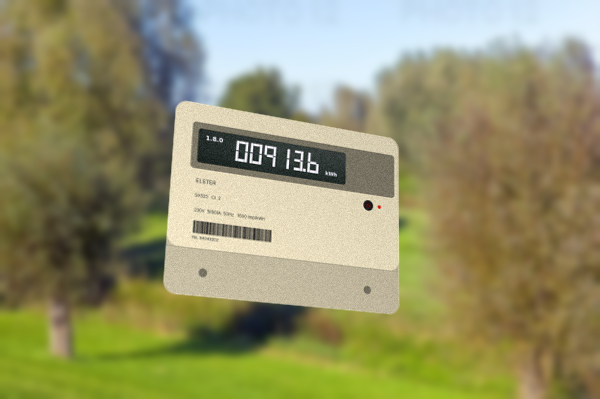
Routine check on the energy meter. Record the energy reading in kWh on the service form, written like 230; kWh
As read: 913.6; kWh
